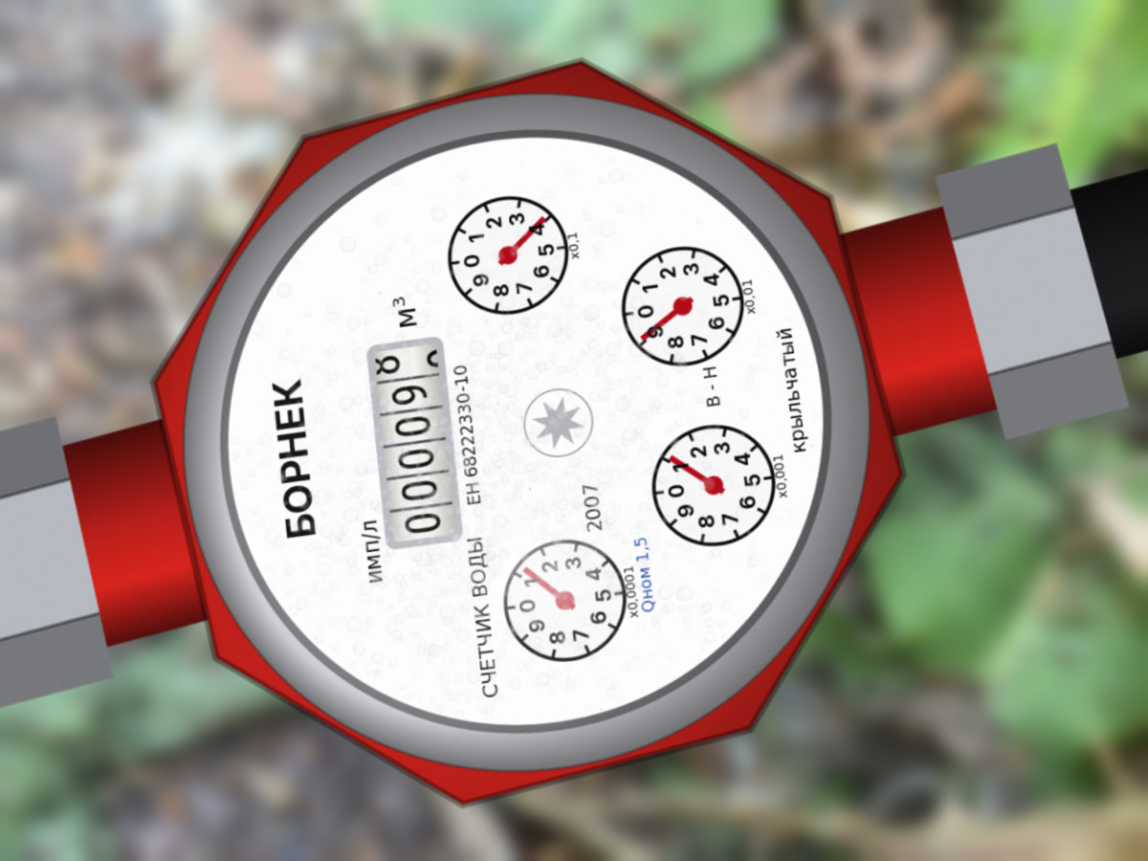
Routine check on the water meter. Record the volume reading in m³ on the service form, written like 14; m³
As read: 98.3911; m³
